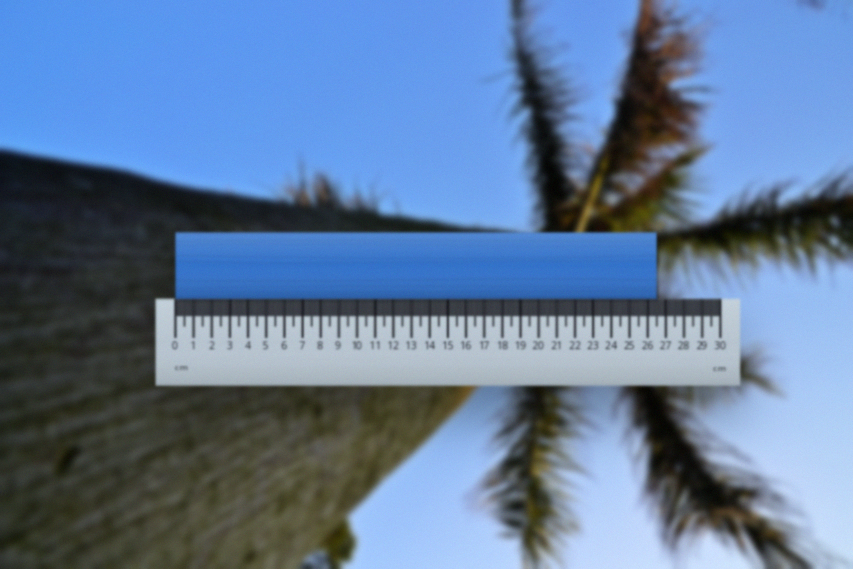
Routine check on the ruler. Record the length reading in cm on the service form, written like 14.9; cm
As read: 26.5; cm
